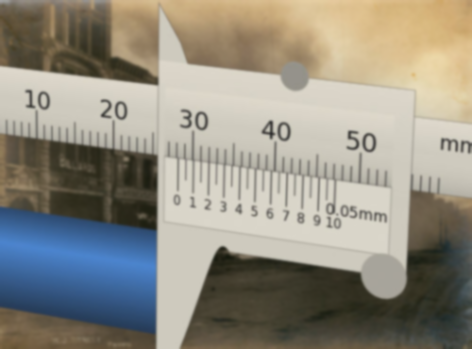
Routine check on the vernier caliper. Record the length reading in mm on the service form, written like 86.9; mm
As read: 28.2; mm
